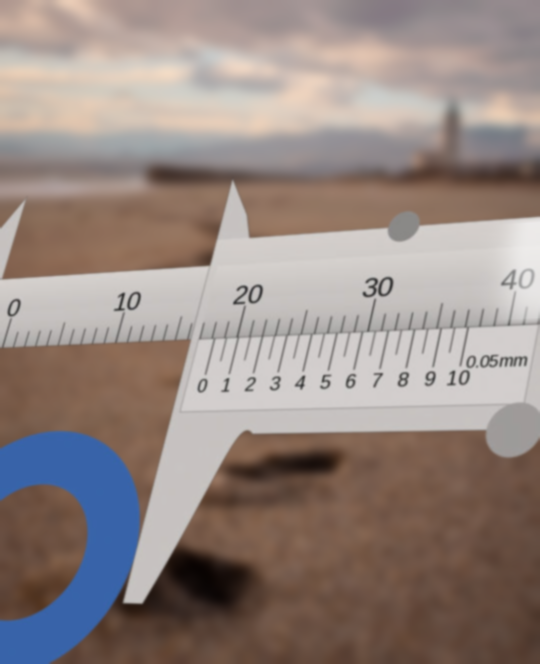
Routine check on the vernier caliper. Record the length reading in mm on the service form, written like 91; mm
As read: 18.2; mm
